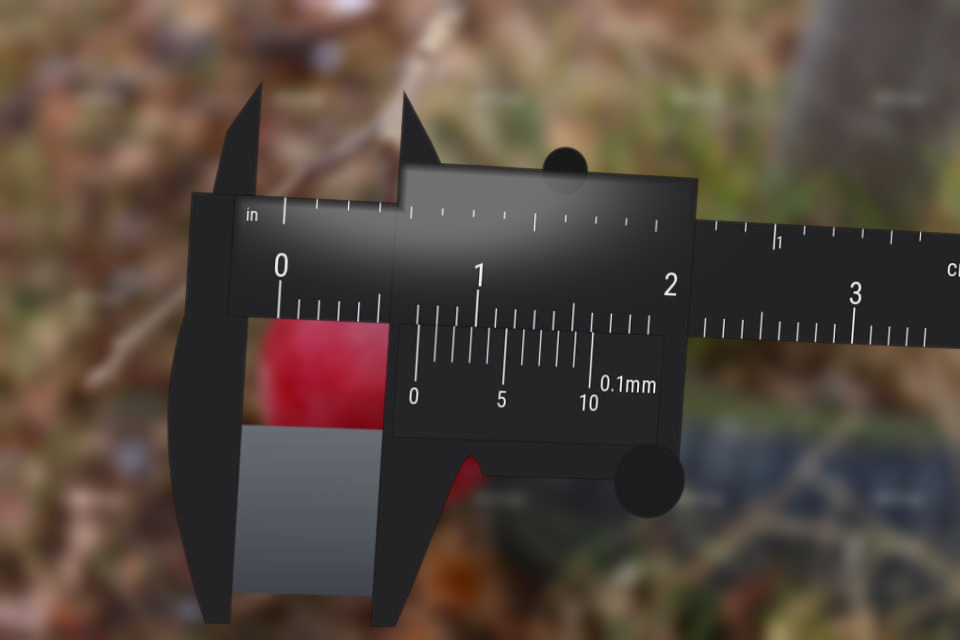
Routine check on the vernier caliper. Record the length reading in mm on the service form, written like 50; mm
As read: 7.1; mm
